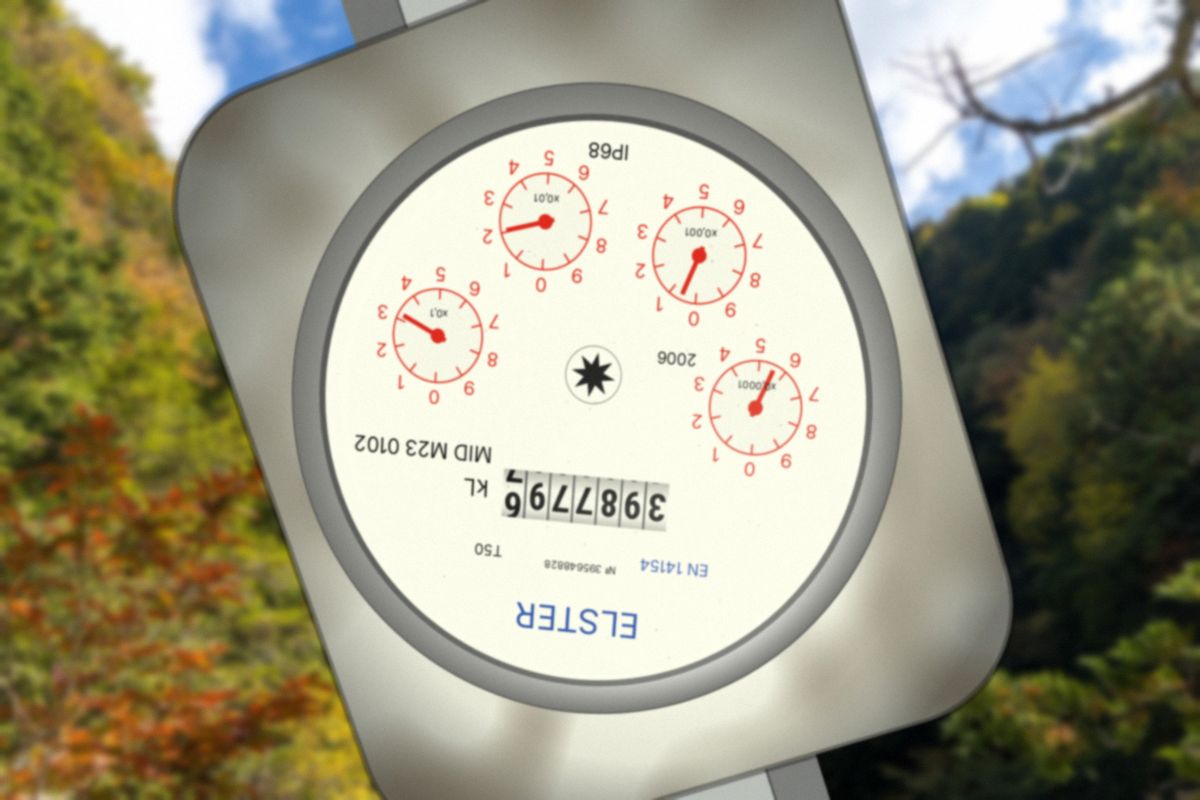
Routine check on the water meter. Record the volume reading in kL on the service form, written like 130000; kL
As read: 3987796.3205; kL
